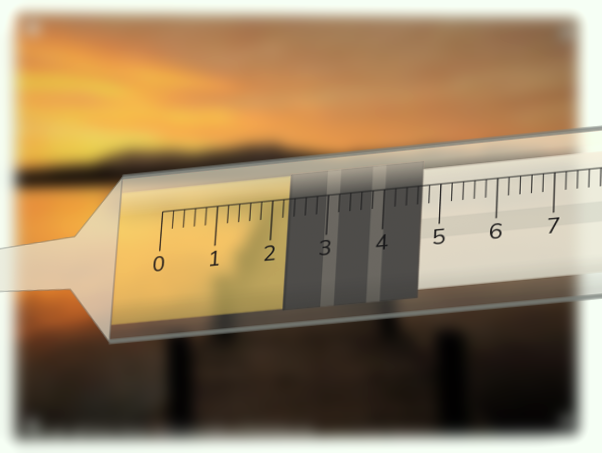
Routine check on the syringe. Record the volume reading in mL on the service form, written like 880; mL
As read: 2.3; mL
